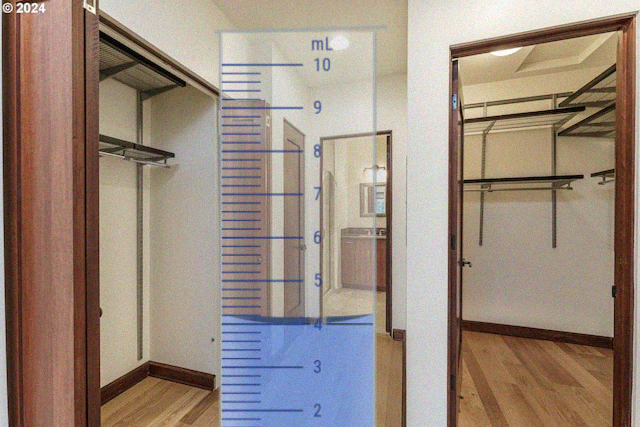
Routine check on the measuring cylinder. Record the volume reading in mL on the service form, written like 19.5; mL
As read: 4; mL
